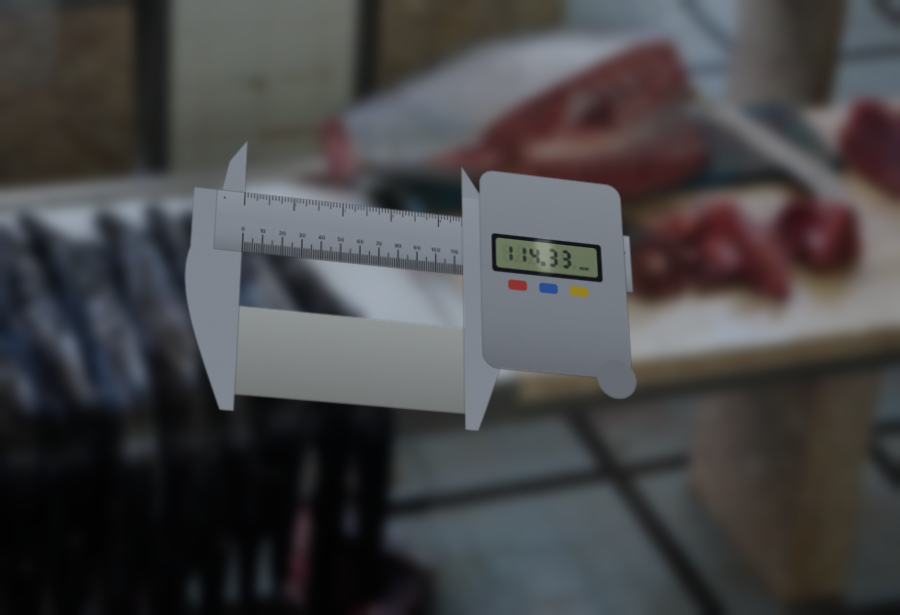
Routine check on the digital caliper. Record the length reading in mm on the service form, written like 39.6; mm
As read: 114.33; mm
